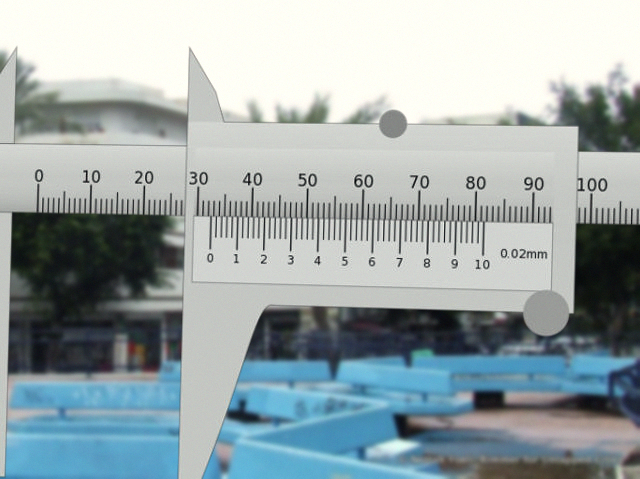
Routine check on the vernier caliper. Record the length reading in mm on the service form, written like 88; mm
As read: 32.5; mm
